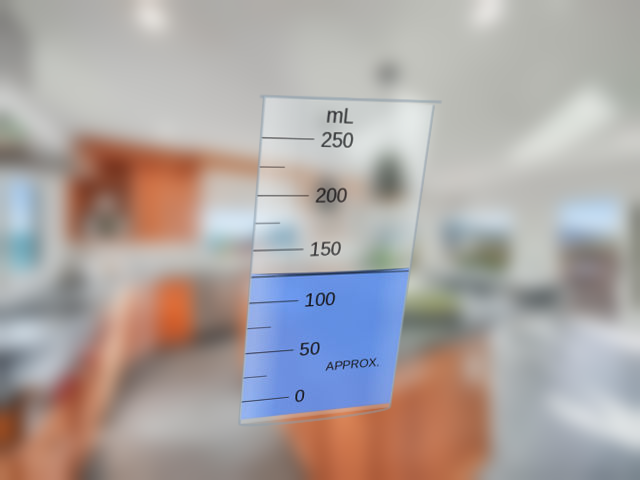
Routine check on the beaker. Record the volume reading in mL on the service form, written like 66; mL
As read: 125; mL
